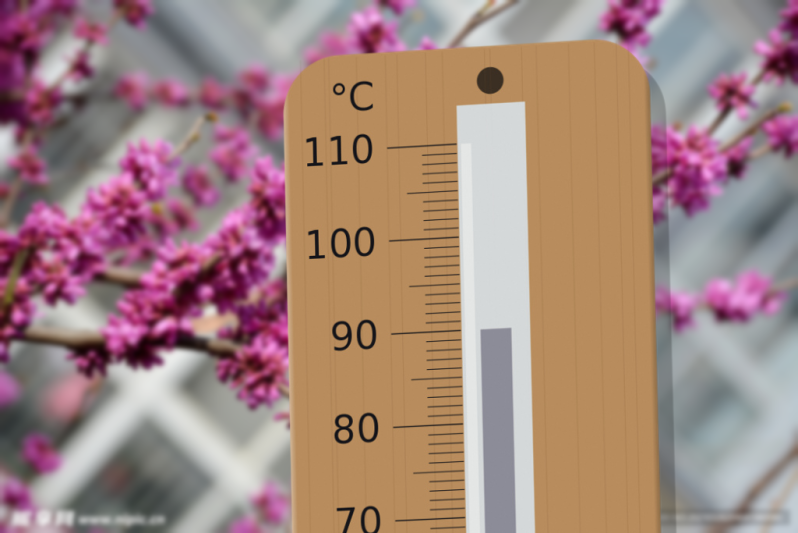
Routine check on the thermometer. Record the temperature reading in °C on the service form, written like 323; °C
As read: 90; °C
